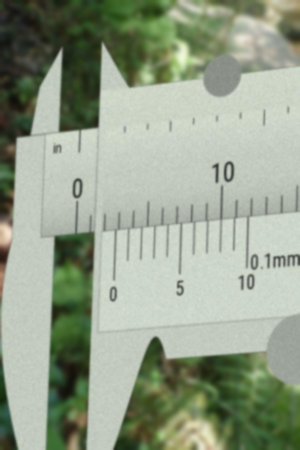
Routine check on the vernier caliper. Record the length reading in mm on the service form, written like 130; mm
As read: 2.8; mm
